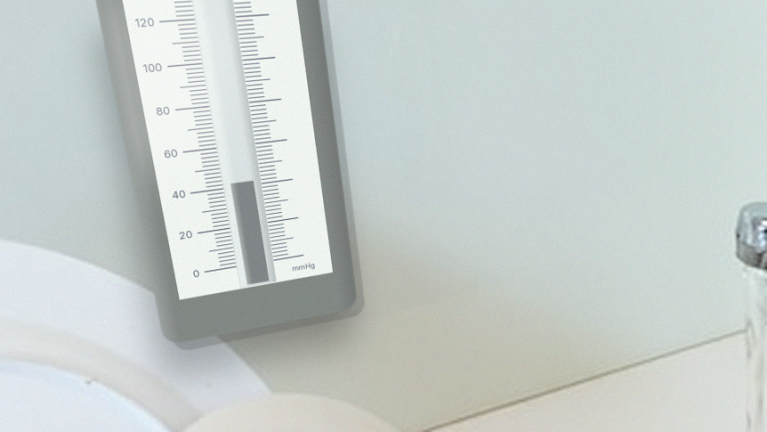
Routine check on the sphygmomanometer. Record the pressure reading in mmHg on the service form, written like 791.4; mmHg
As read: 42; mmHg
